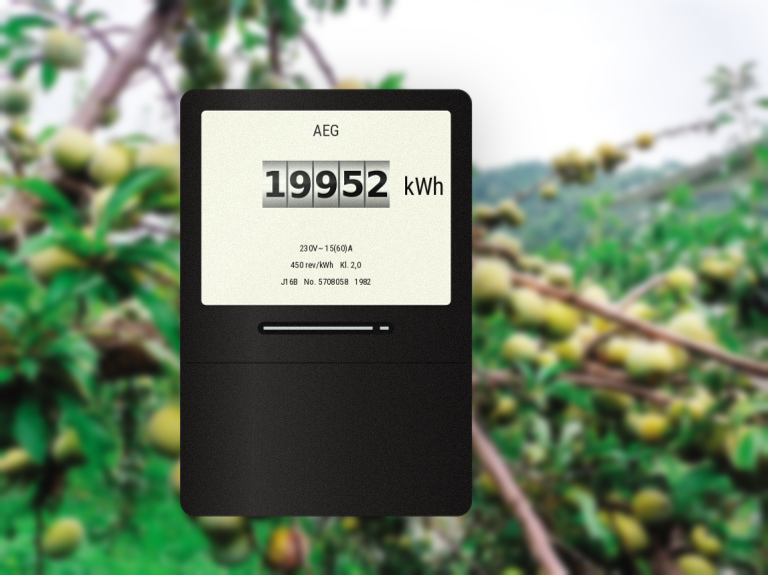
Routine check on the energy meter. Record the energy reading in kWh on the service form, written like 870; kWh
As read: 19952; kWh
